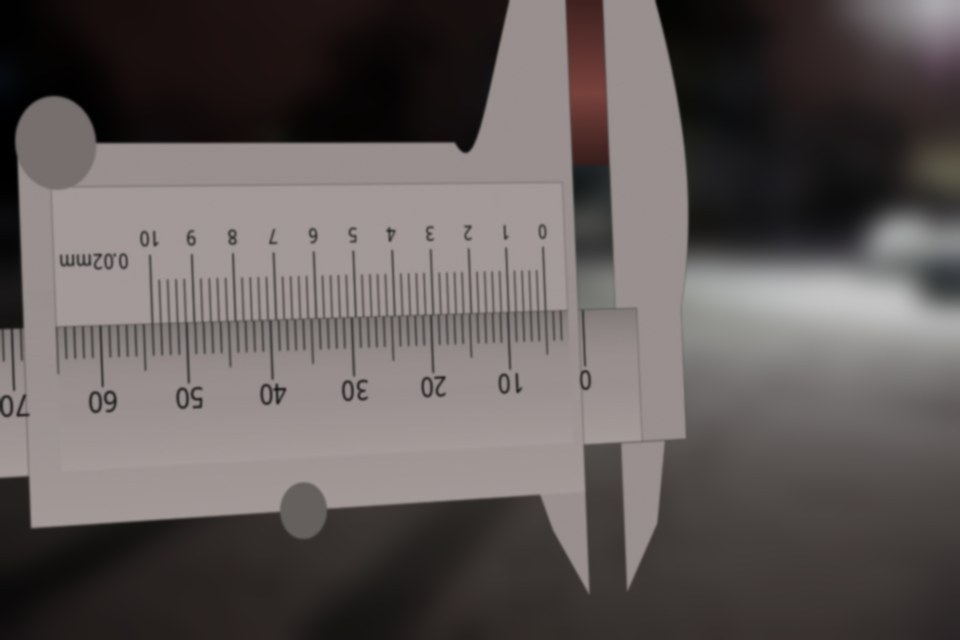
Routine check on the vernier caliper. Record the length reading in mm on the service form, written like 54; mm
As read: 5.0; mm
